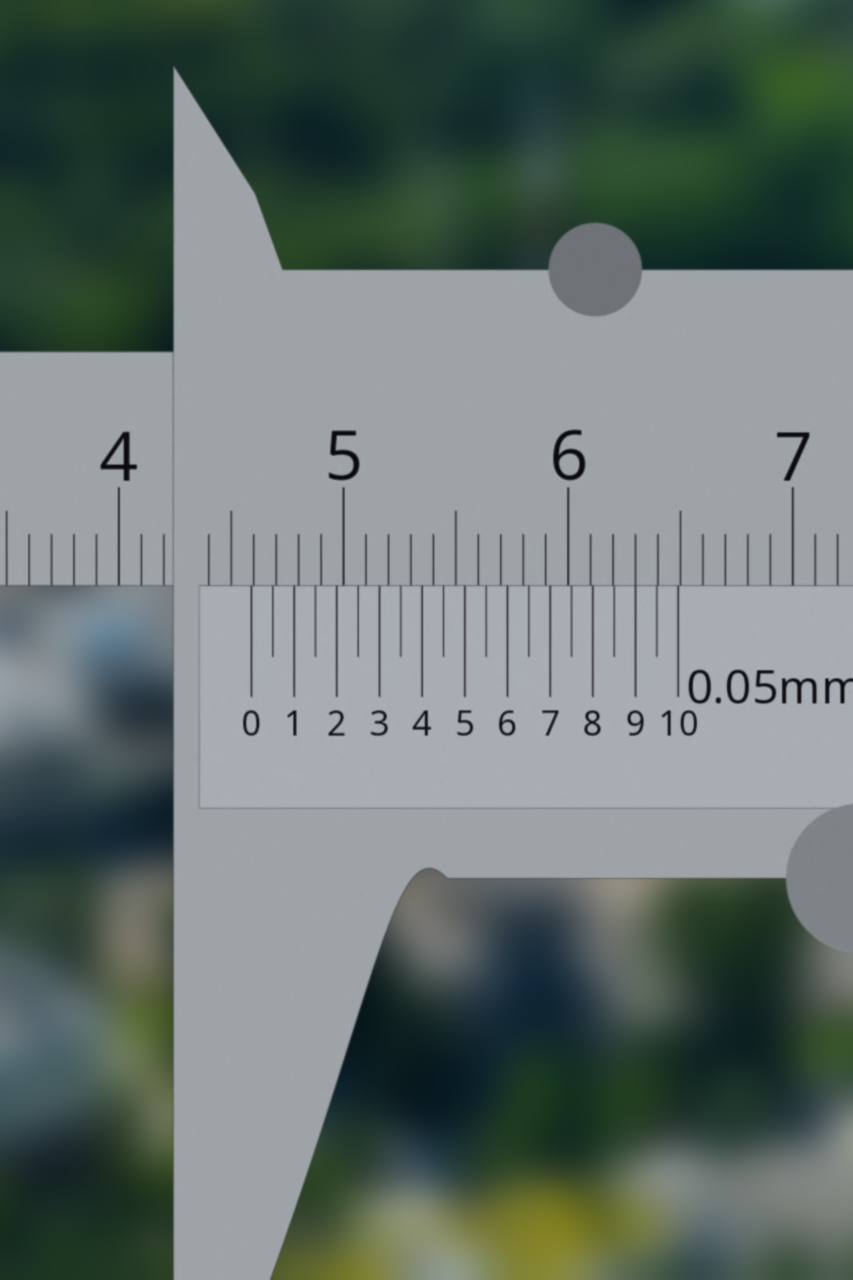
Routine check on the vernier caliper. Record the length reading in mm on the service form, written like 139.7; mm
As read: 45.9; mm
